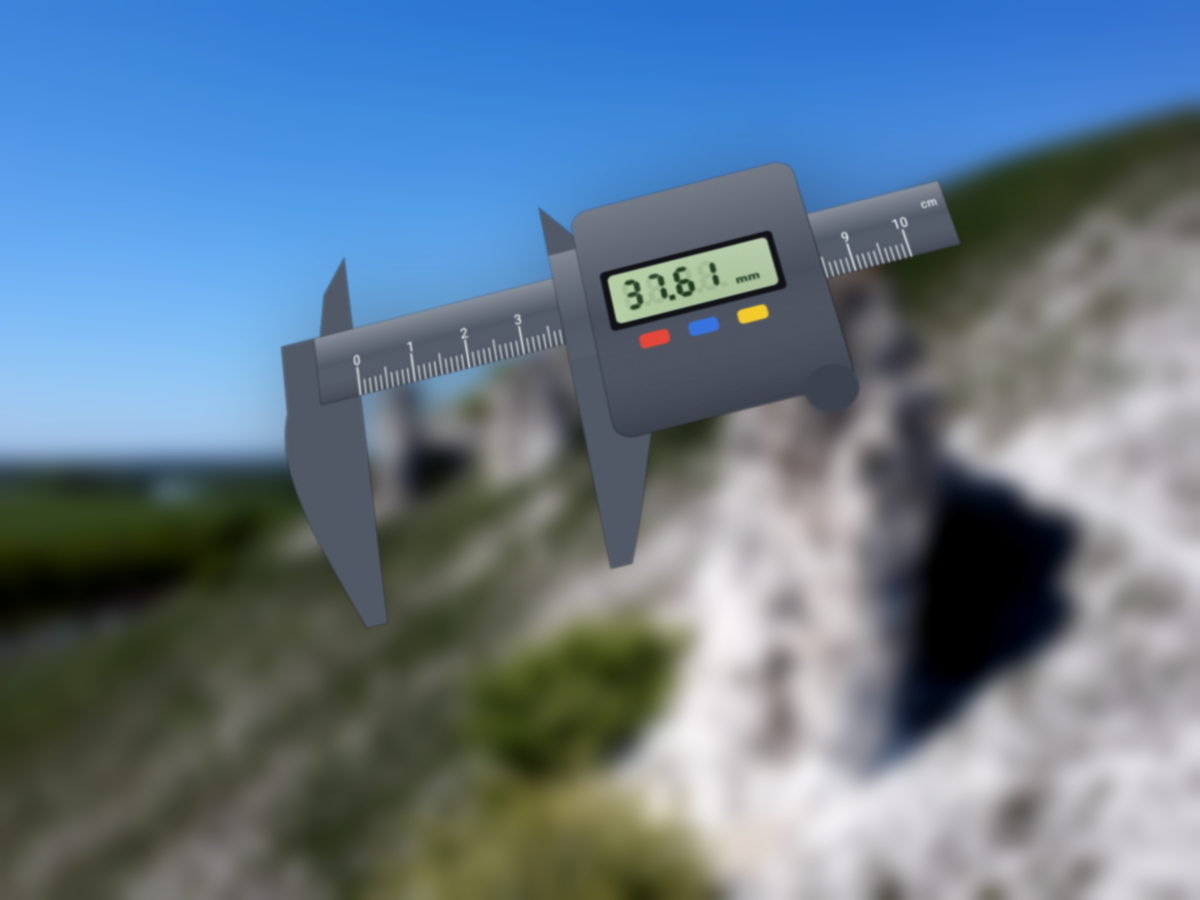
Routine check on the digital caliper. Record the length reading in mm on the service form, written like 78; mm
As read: 37.61; mm
